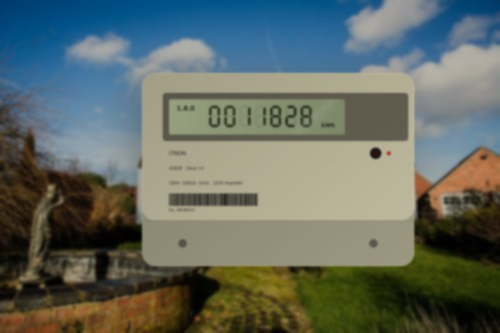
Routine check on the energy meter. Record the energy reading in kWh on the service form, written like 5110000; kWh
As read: 11828; kWh
